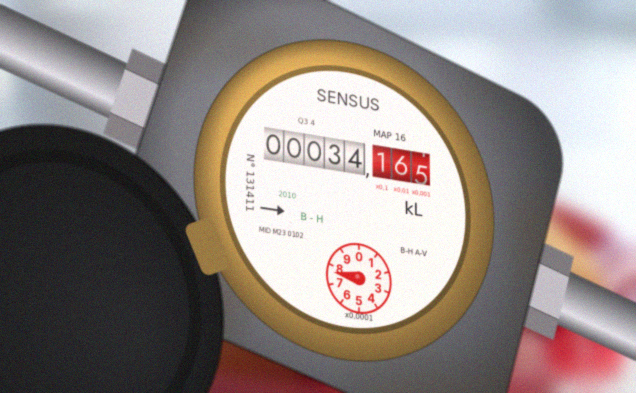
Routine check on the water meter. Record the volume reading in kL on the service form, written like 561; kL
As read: 34.1647; kL
